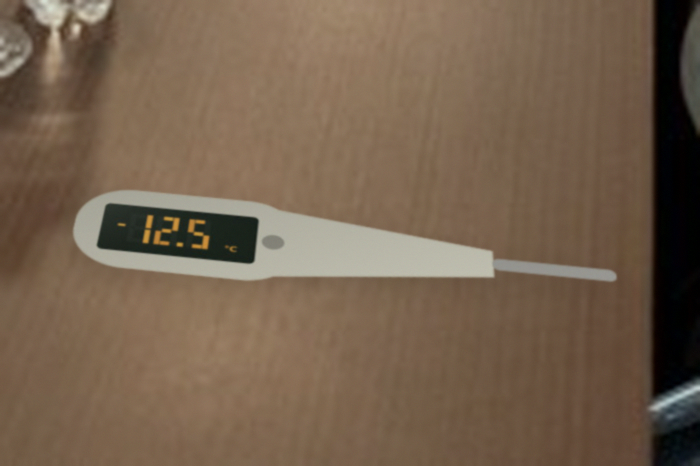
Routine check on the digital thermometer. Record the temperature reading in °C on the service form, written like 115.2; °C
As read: -12.5; °C
